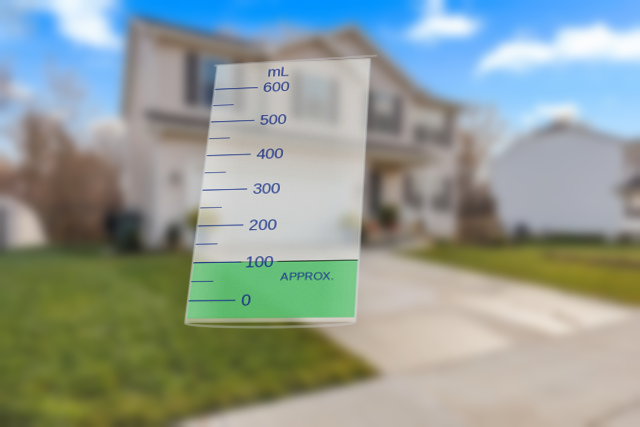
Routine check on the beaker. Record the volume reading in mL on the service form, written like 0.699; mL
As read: 100; mL
